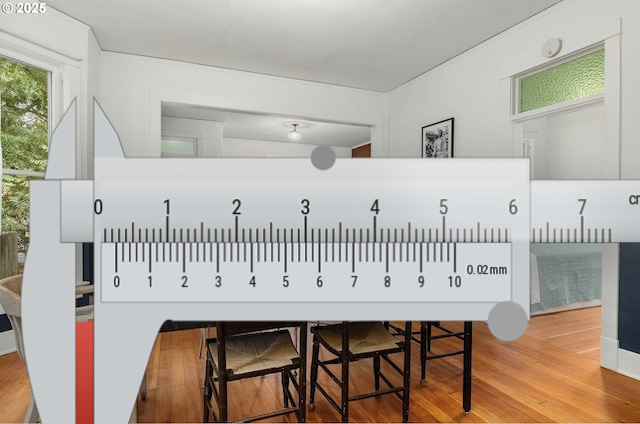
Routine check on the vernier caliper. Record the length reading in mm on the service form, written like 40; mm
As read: 2.6; mm
